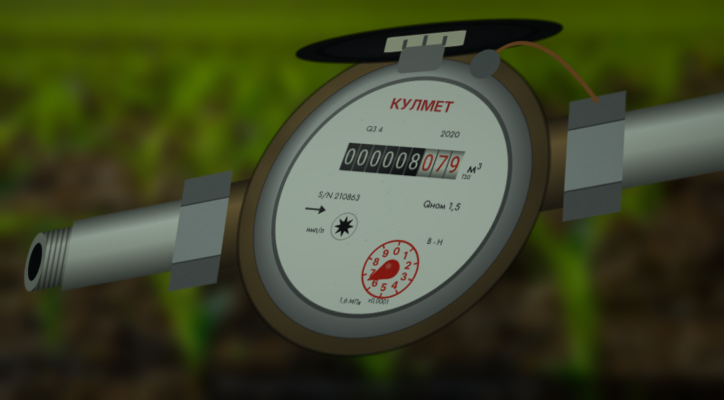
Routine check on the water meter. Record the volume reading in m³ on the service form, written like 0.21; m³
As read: 8.0796; m³
